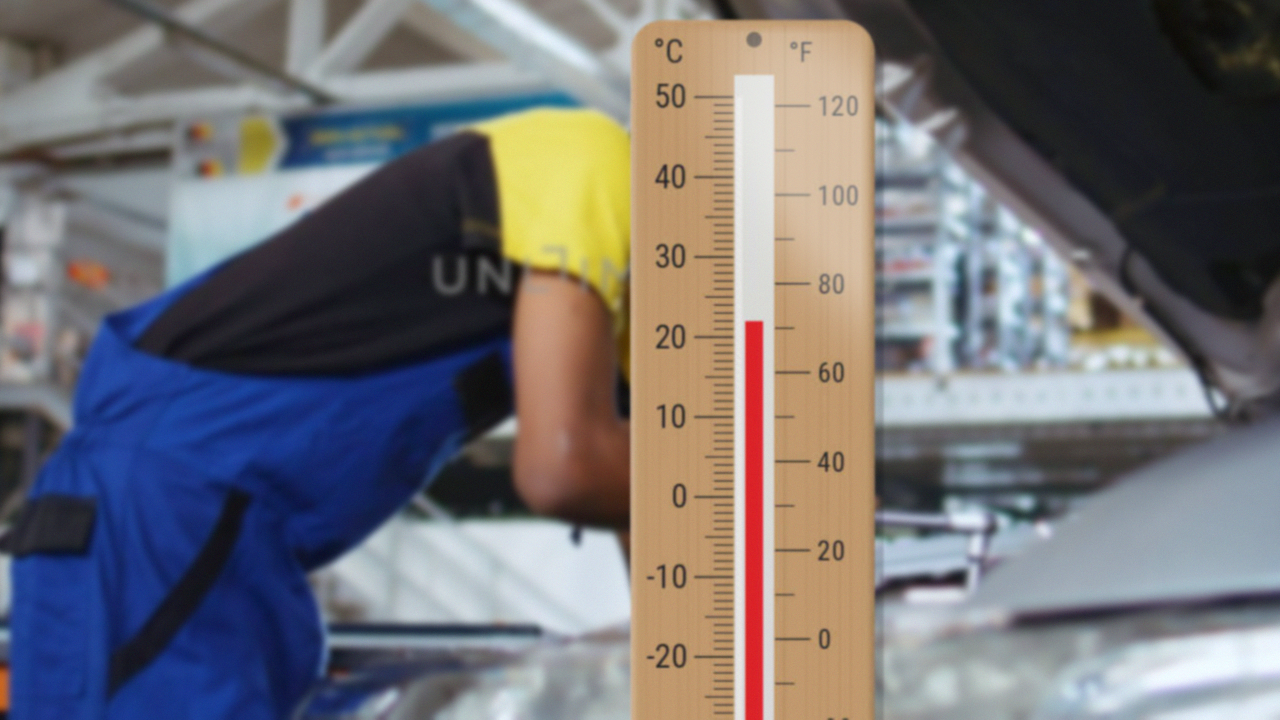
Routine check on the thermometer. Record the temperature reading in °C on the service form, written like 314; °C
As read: 22; °C
